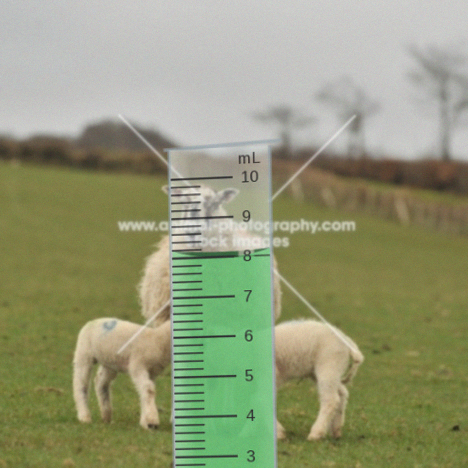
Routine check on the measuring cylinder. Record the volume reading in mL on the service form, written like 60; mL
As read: 8; mL
